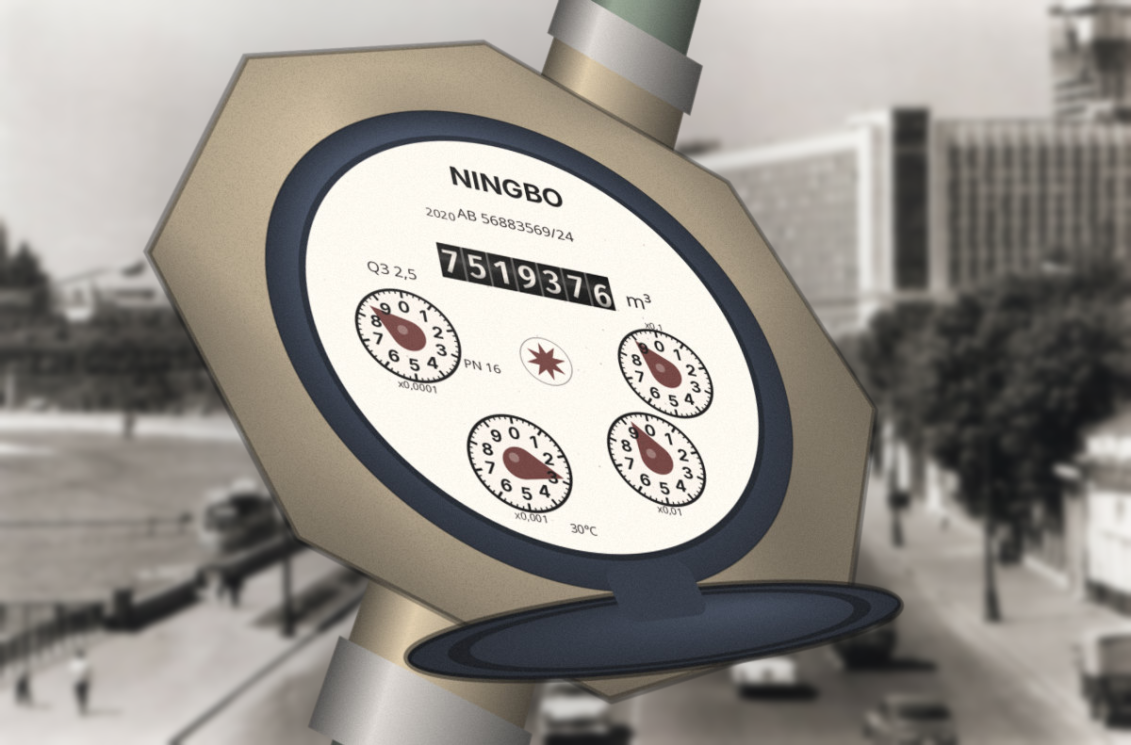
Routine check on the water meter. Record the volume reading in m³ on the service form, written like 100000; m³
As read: 7519375.8928; m³
